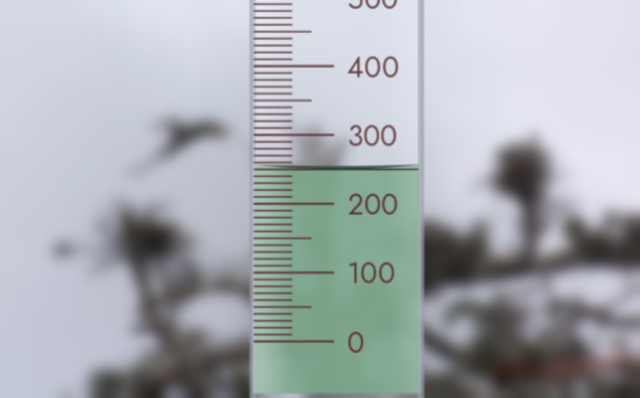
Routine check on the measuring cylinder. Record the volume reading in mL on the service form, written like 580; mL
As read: 250; mL
